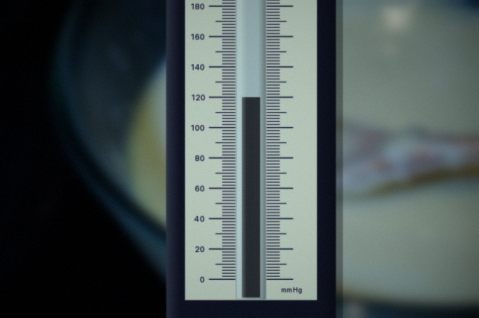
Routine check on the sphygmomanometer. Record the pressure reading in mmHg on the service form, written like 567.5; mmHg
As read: 120; mmHg
